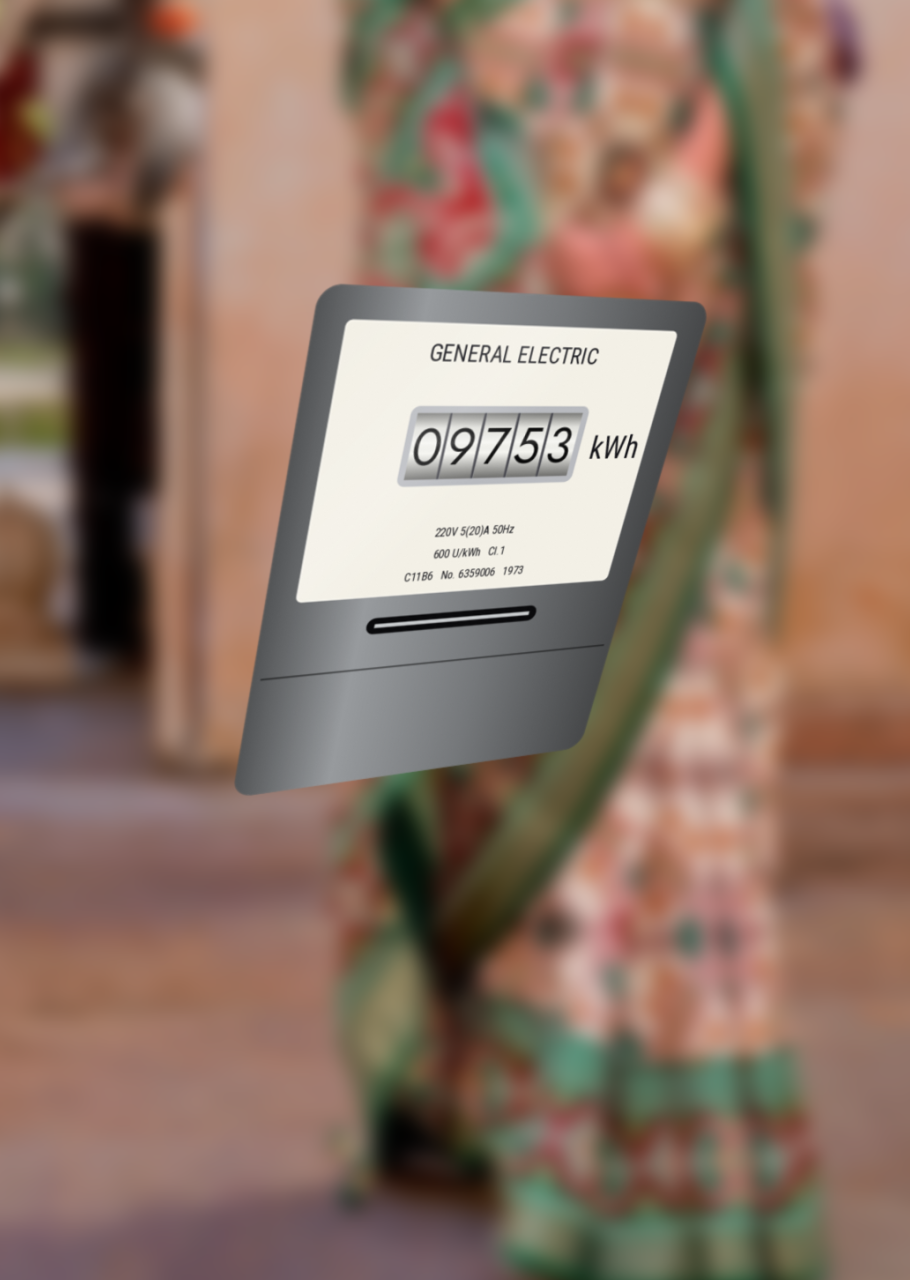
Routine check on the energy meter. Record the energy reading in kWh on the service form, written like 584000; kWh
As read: 9753; kWh
